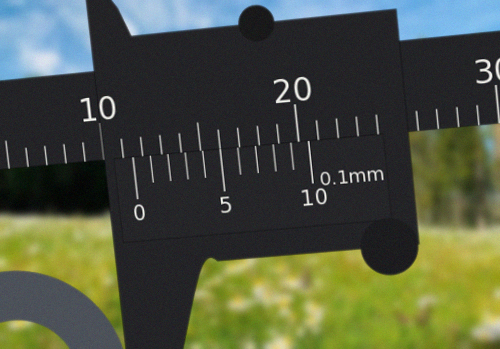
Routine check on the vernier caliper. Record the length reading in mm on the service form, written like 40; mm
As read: 11.5; mm
